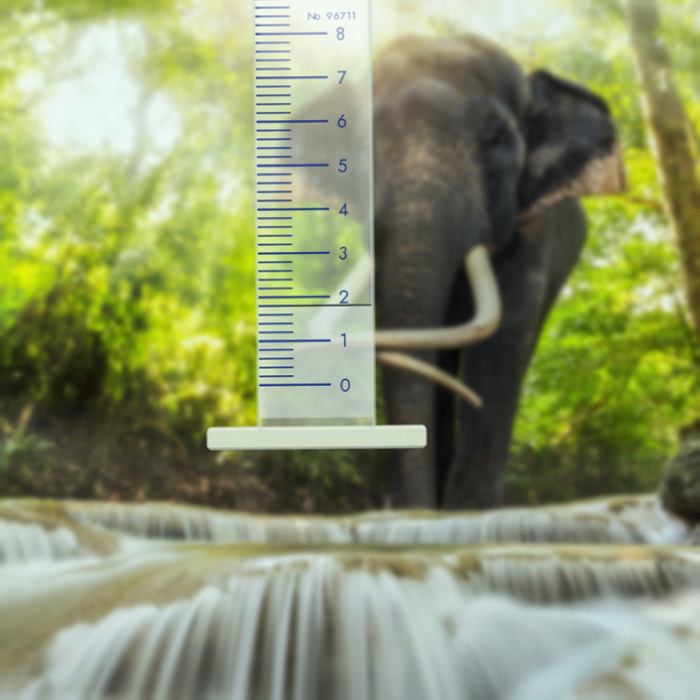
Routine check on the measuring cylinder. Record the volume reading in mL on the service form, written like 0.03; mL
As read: 1.8; mL
